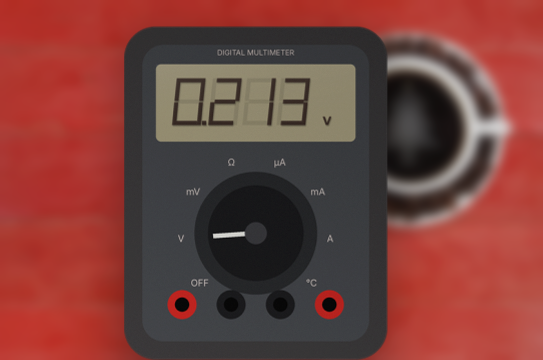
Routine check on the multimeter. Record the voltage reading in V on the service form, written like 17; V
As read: 0.213; V
